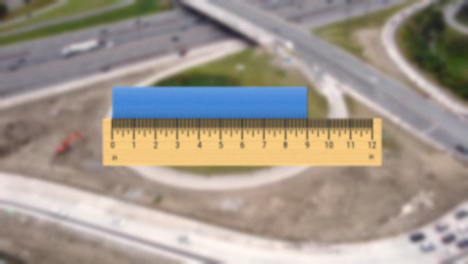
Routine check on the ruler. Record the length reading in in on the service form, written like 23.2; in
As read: 9; in
